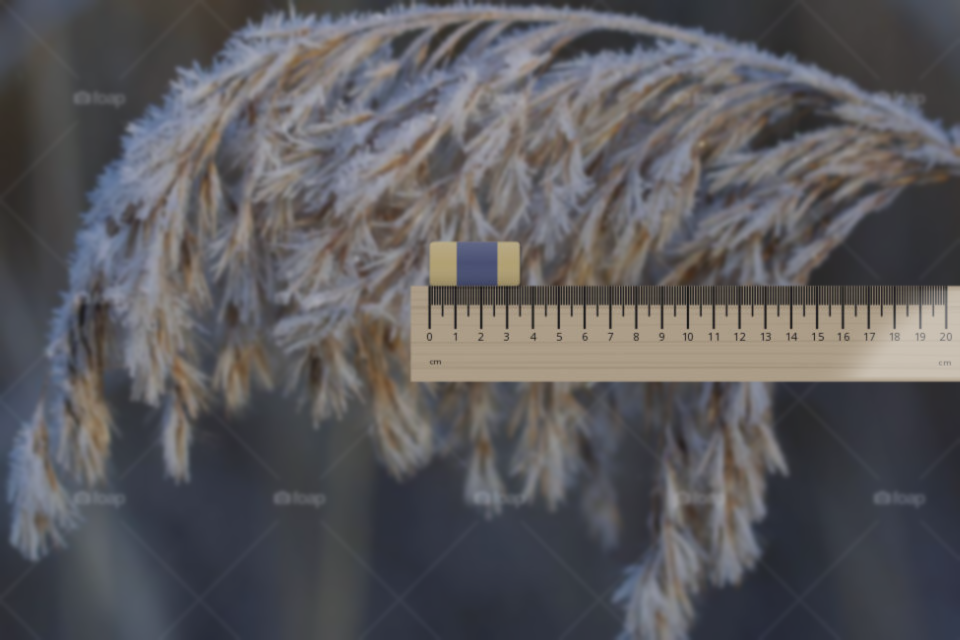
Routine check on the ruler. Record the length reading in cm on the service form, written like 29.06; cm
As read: 3.5; cm
